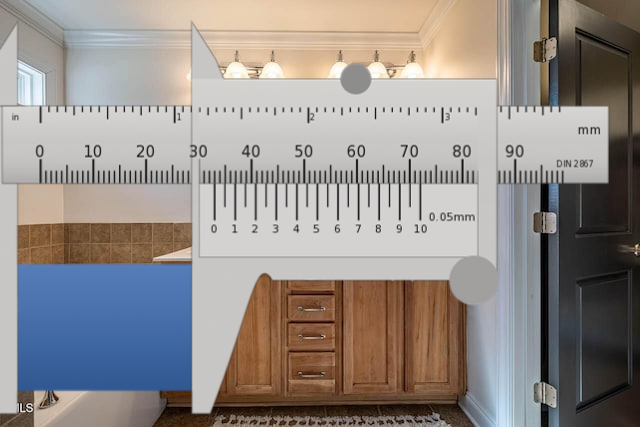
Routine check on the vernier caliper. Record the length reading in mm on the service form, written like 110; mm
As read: 33.0; mm
